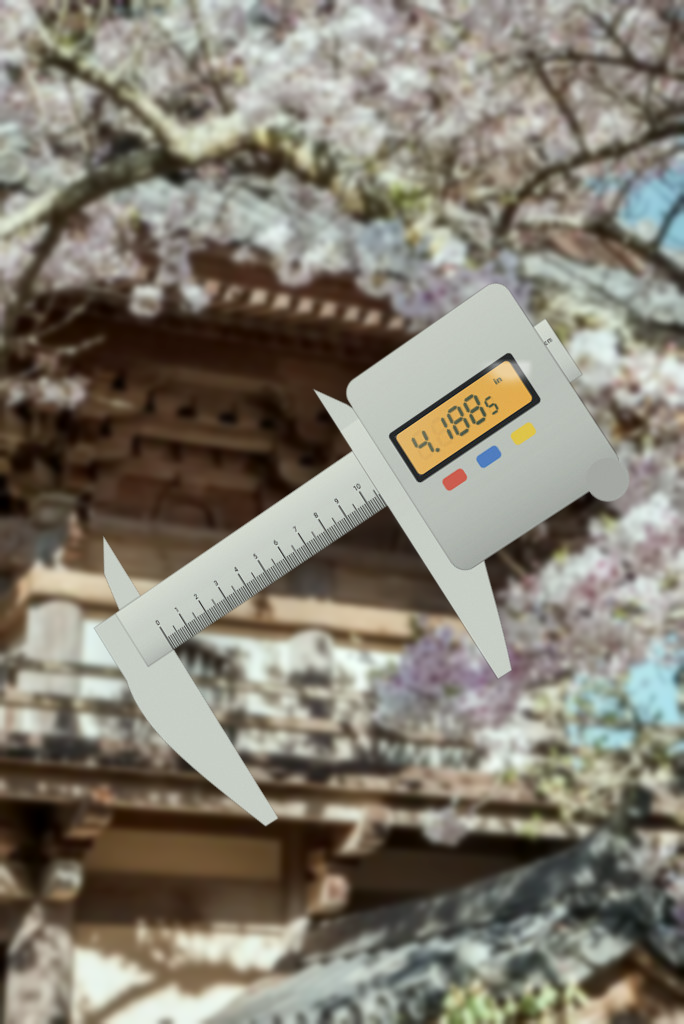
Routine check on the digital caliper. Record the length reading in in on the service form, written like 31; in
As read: 4.1885; in
